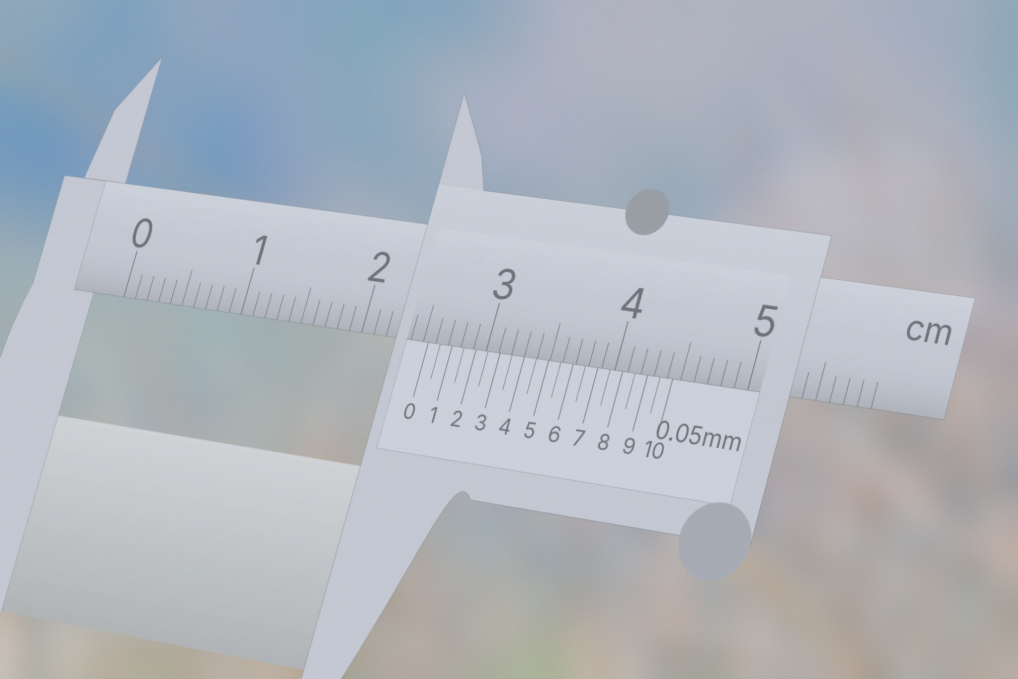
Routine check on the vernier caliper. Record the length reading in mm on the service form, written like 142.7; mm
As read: 25.4; mm
